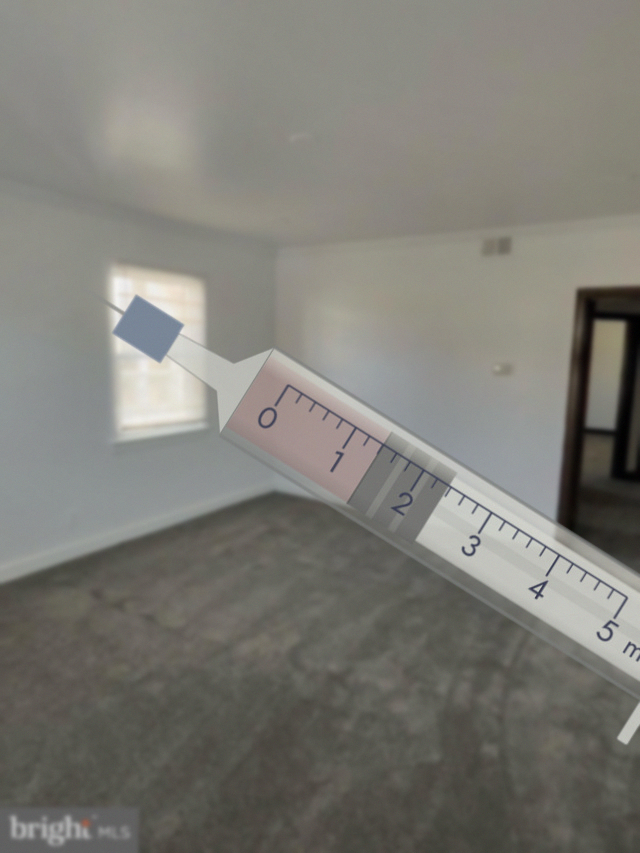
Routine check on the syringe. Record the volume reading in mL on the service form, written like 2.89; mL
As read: 1.4; mL
